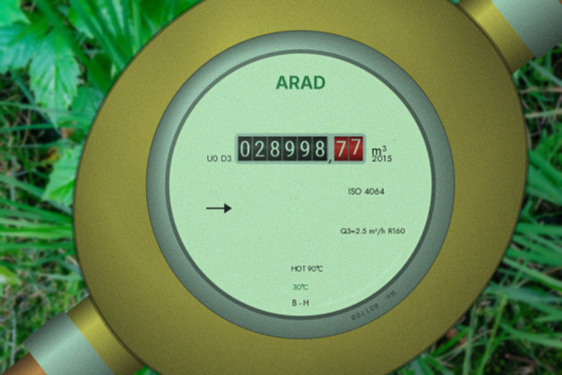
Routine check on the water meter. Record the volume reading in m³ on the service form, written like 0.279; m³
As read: 28998.77; m³
